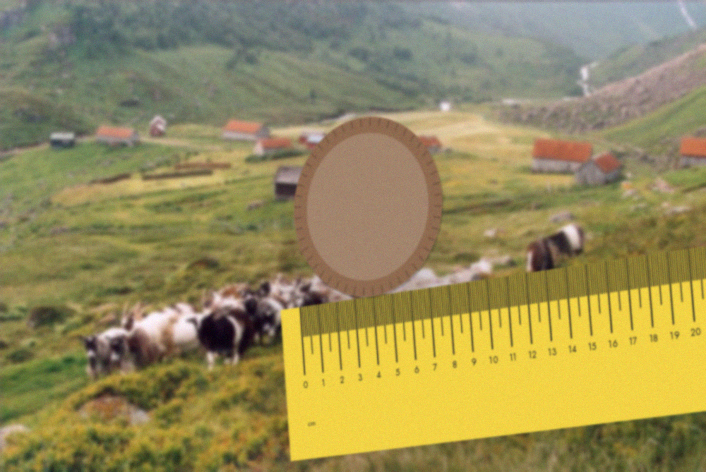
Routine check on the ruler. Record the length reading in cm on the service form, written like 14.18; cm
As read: 8; cm
